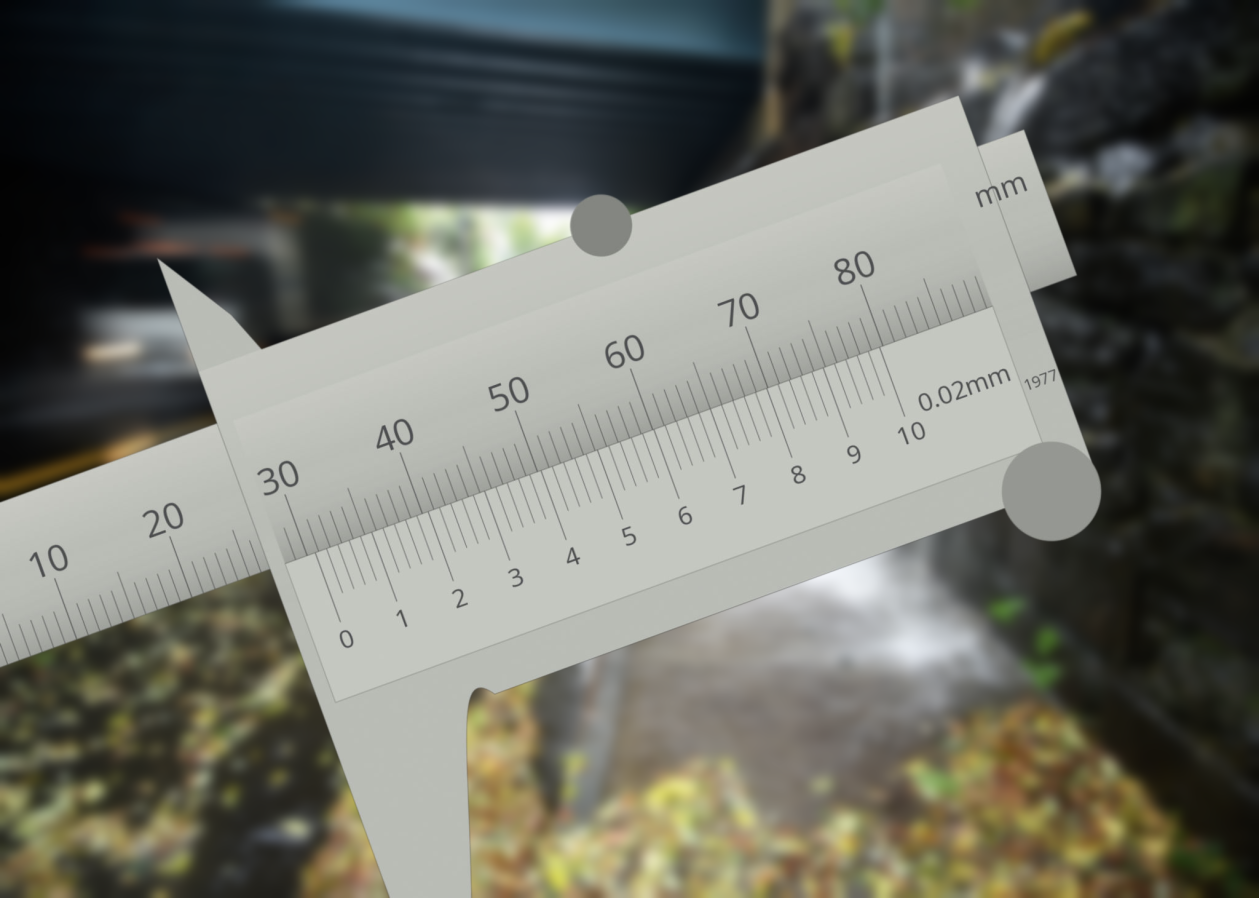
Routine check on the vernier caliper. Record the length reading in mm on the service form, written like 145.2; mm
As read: 30.7; mm
